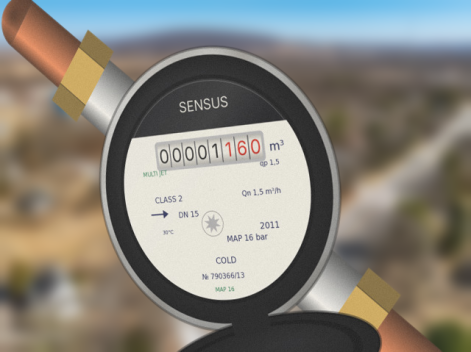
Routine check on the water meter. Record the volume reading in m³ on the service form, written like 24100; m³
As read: 1.160; m³
